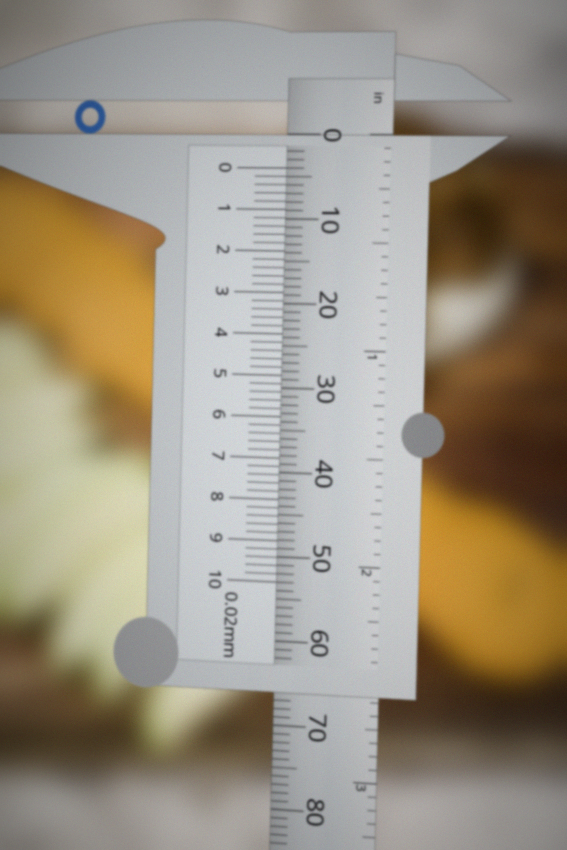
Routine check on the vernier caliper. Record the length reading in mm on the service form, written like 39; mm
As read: 4.0; mm
